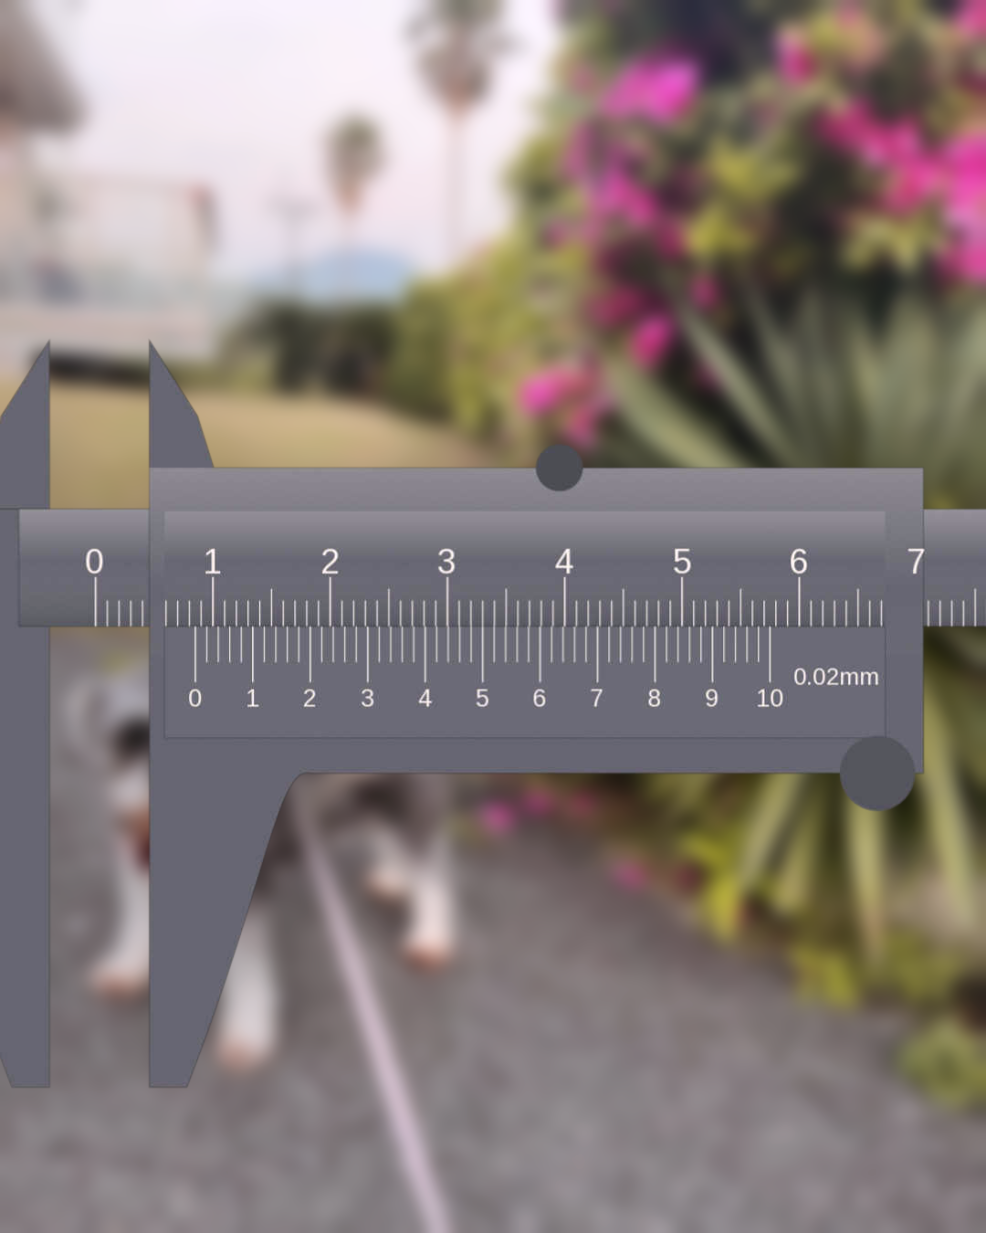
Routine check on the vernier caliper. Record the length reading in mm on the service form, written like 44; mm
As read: 8.5; mm
